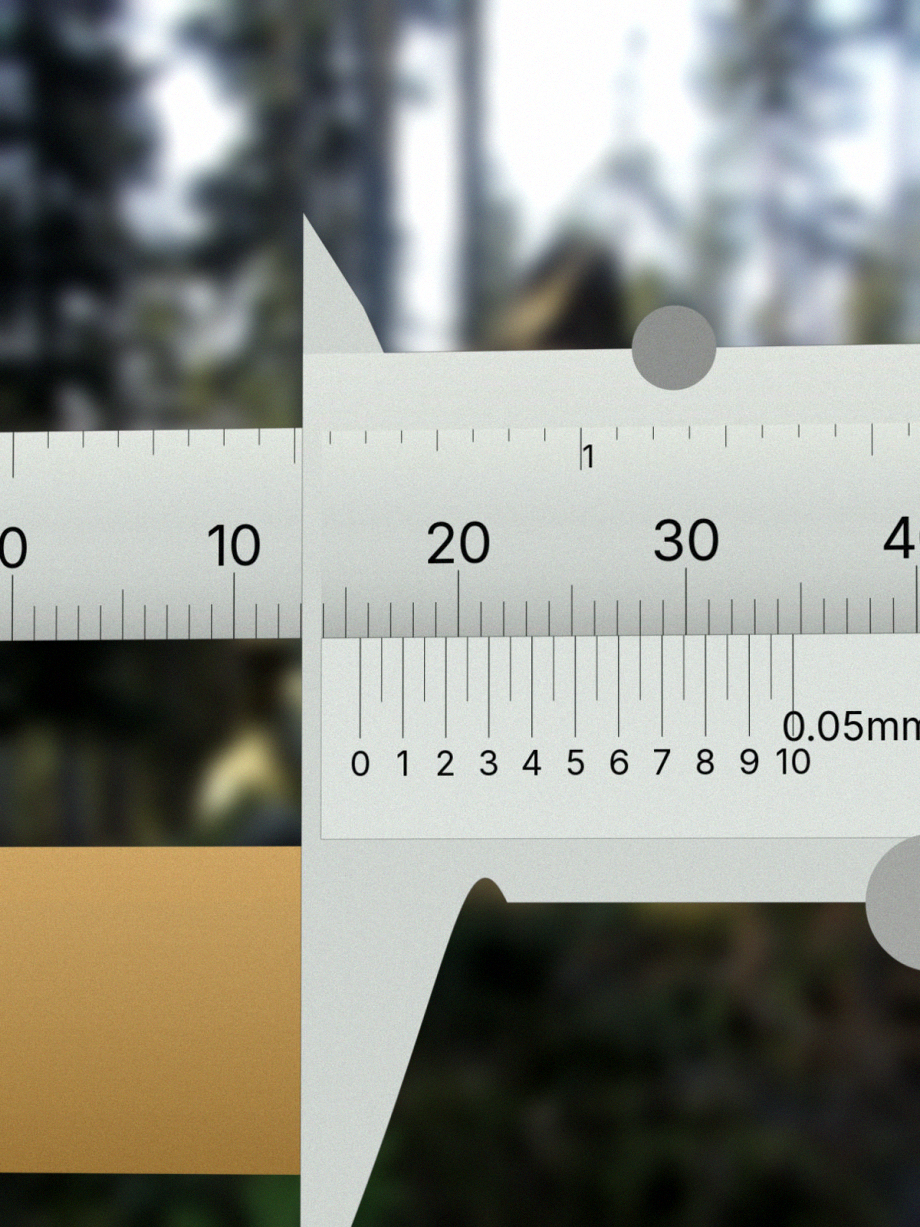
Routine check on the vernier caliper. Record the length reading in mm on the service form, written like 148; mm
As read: 15.65; mm
